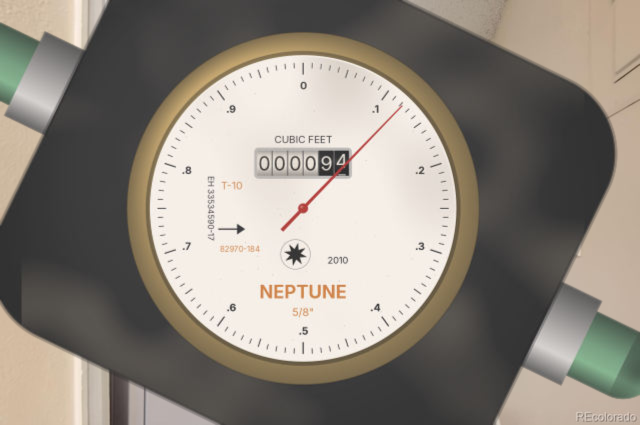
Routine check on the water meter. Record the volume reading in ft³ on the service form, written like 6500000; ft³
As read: 94.12; ft³
